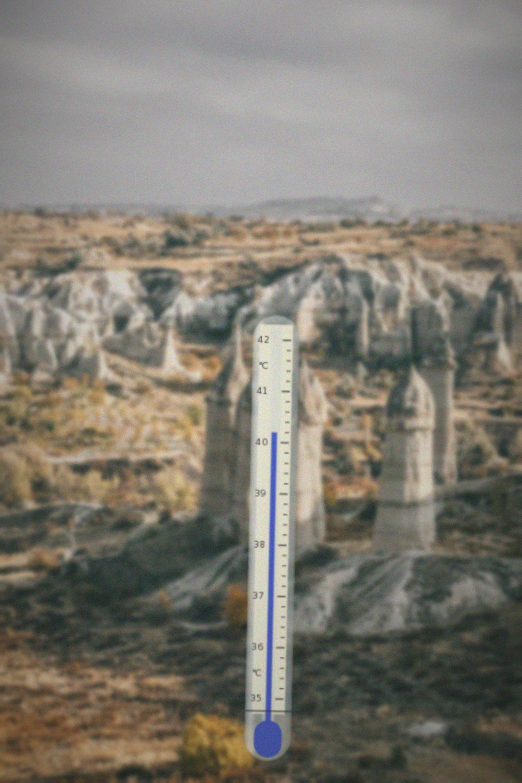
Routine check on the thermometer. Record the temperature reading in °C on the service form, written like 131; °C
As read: 40.2; °C
